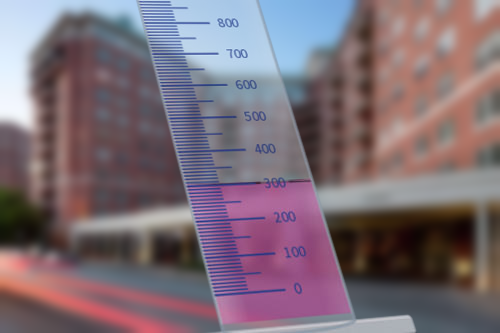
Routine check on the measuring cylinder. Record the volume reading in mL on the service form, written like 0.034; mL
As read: 300; mL
